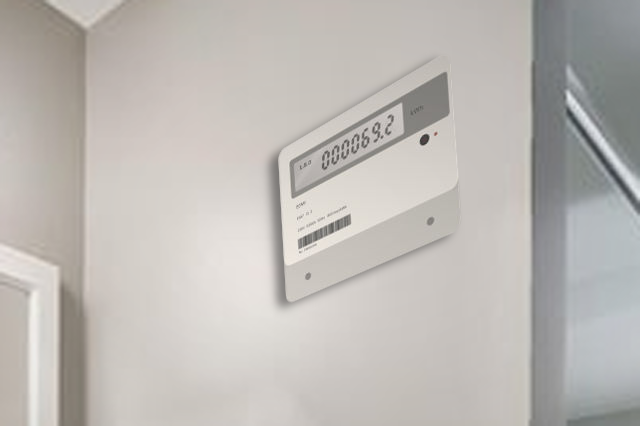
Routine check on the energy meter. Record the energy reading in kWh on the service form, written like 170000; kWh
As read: 69.2; kWh
